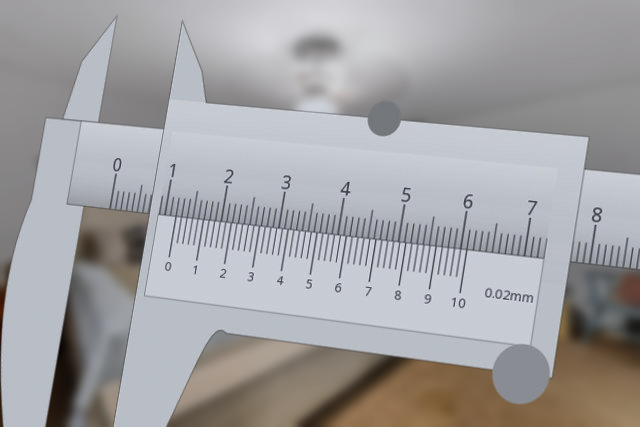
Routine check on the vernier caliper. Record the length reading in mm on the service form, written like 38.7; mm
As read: 12.0; mm
